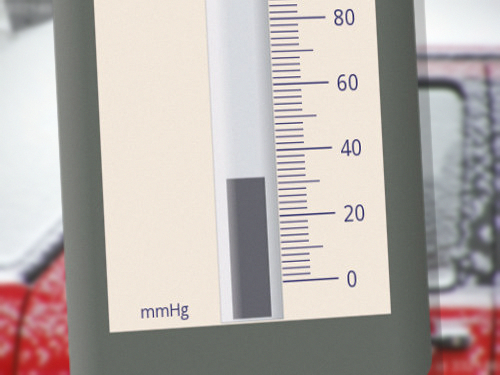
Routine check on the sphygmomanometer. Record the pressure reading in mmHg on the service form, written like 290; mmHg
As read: 32; mmHg
